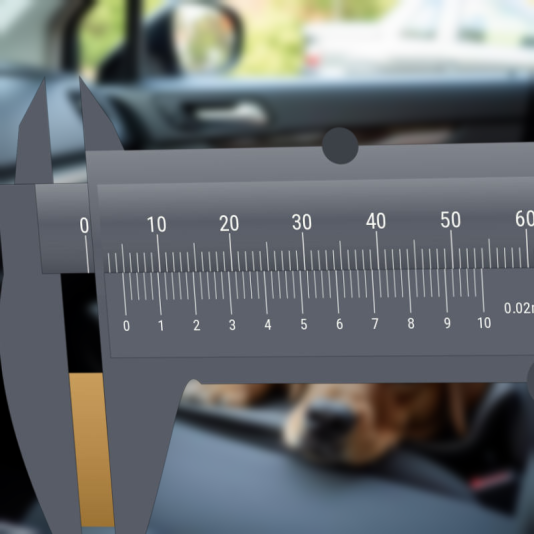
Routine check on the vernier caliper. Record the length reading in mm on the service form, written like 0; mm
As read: 4.8; mm
